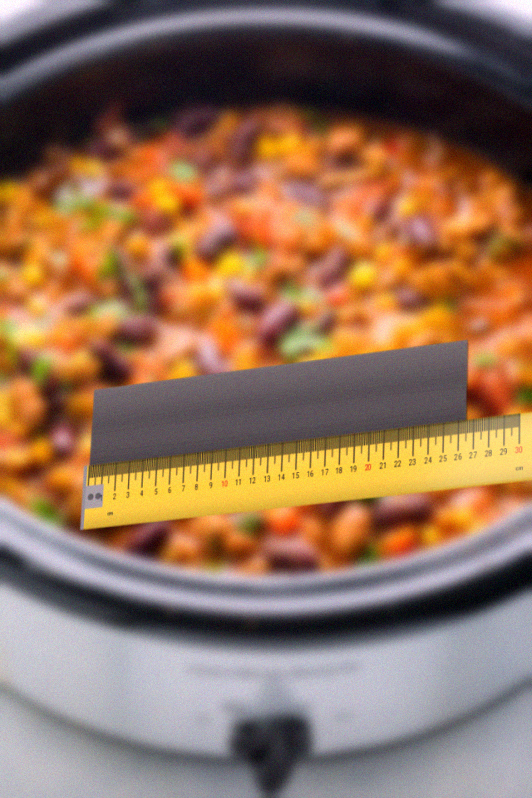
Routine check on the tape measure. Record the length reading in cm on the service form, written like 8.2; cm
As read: 26.5; cm
